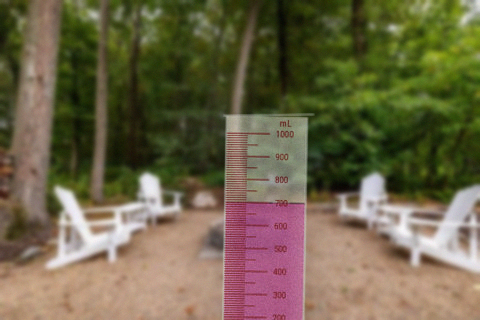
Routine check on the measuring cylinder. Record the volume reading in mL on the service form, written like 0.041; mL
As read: 700; mL
